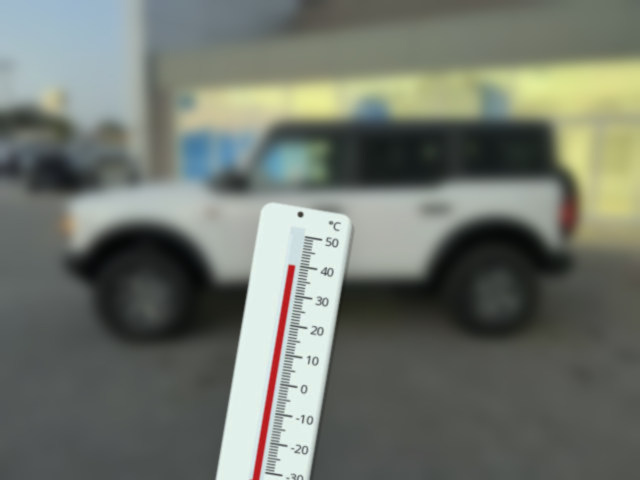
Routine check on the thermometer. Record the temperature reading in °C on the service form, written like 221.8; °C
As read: 40; °C
